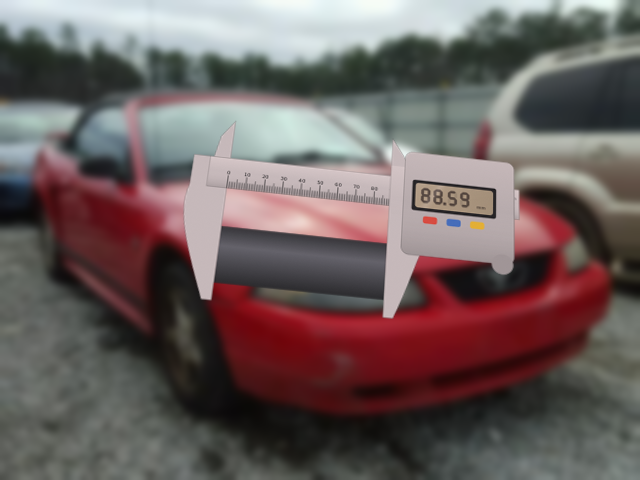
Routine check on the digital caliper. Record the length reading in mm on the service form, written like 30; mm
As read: 88.59; mm
